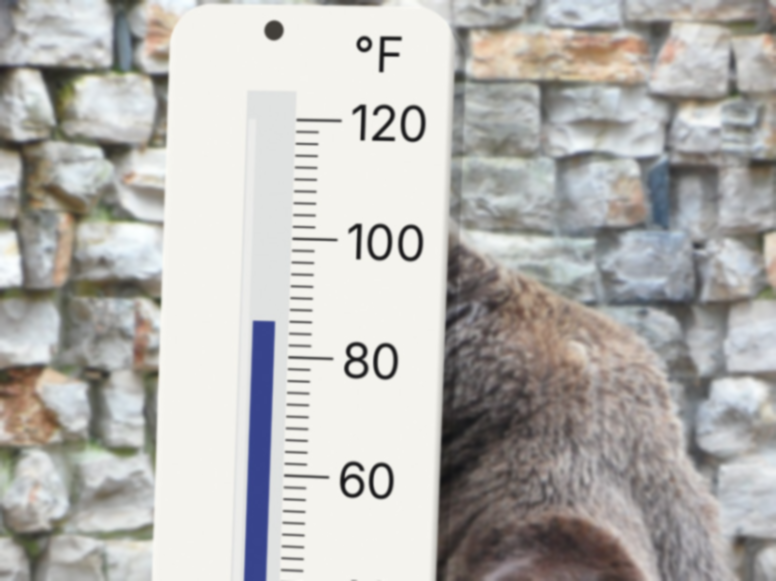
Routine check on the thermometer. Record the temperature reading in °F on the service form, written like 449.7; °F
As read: 86; °F
